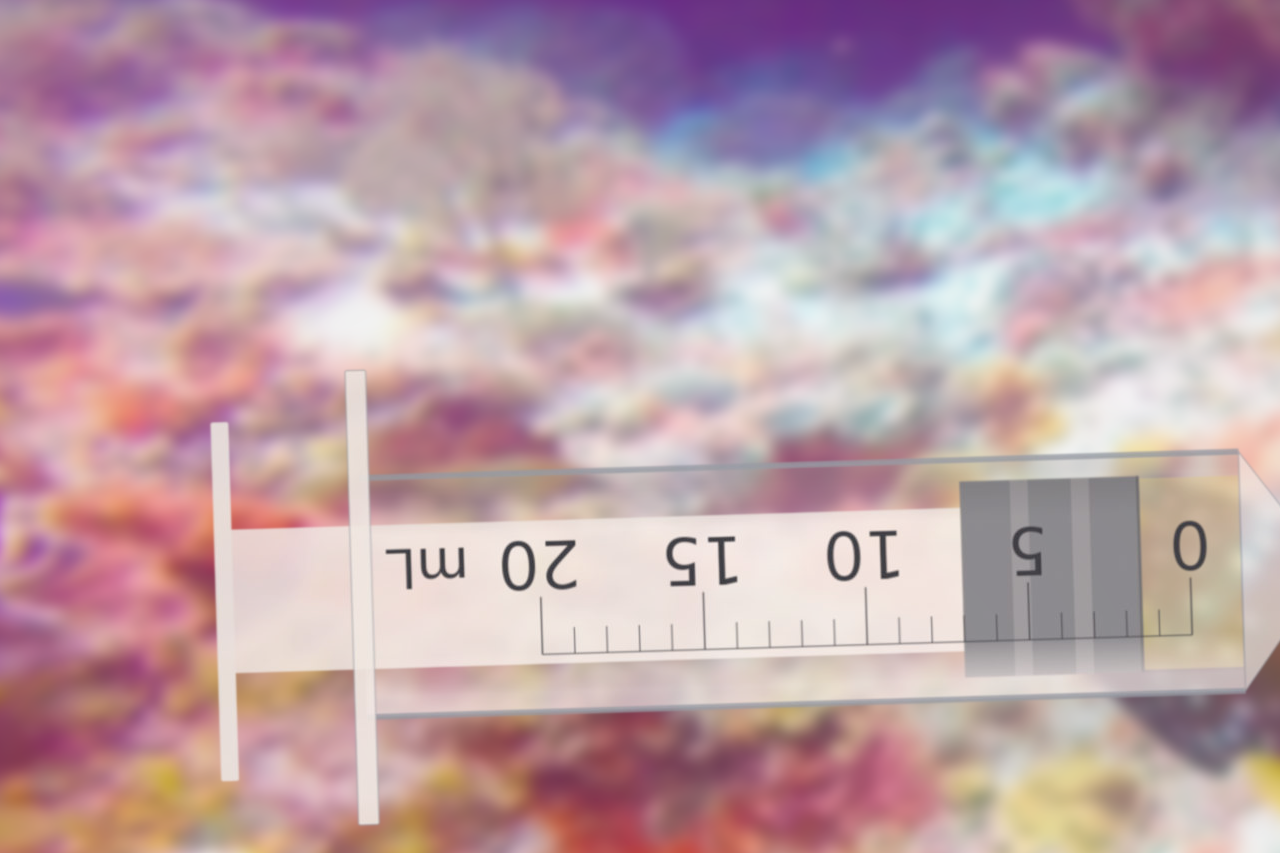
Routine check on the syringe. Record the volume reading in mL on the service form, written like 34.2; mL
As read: 1.5; mL
